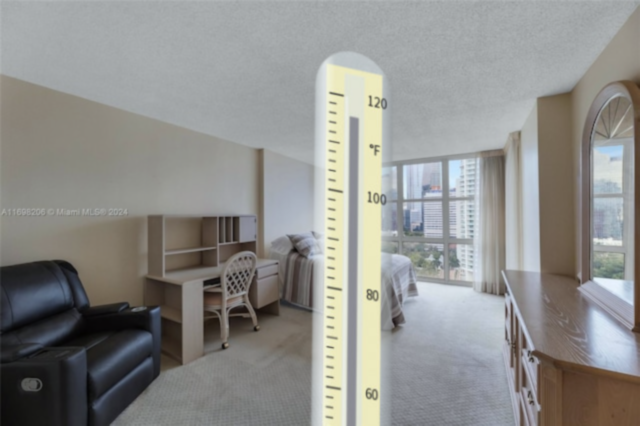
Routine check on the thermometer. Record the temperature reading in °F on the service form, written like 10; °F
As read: 116; °F
